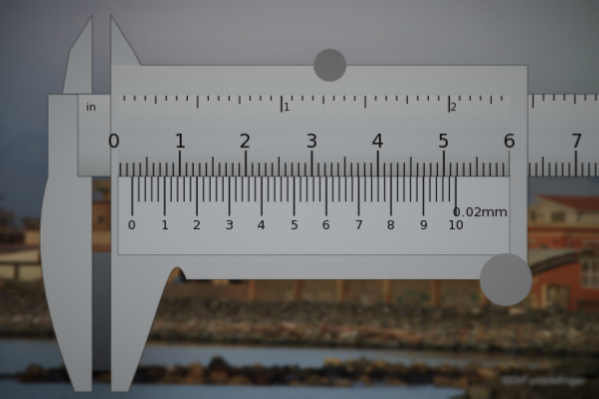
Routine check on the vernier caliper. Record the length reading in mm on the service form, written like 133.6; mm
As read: 2.8; mm
